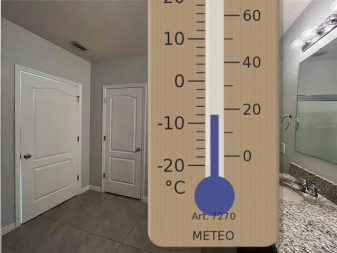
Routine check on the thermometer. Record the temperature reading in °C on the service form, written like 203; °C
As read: -8; °C
